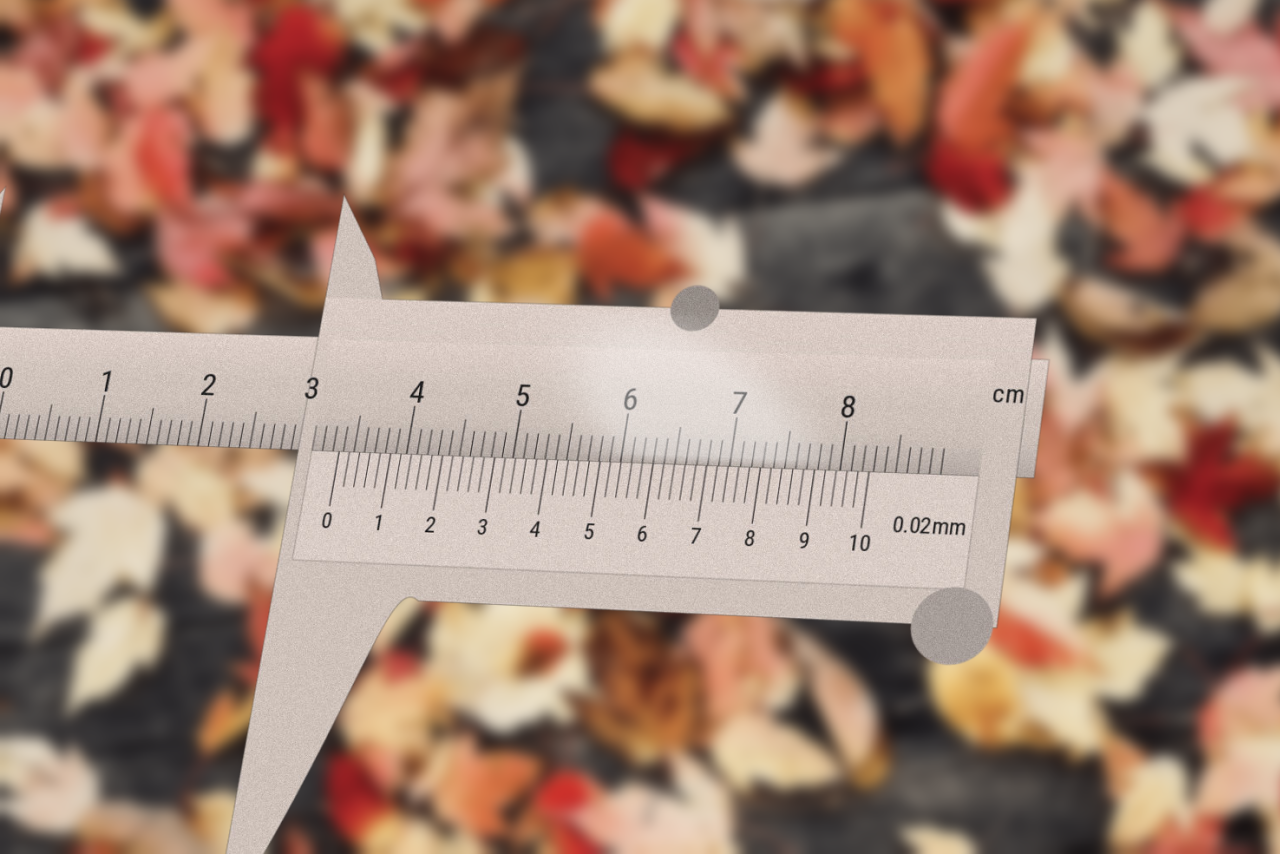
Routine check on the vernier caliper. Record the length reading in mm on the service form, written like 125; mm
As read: 33.6; mm
